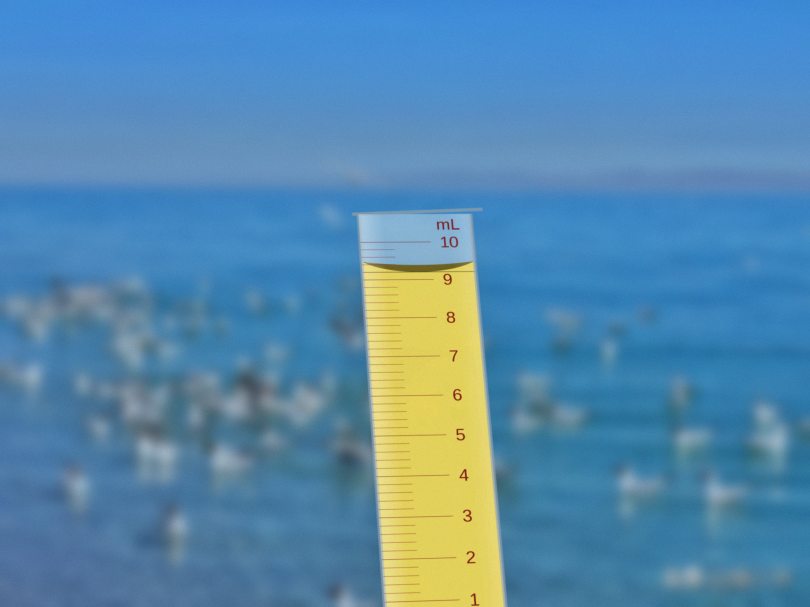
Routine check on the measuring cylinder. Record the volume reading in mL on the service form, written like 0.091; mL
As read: 9.2; mL
